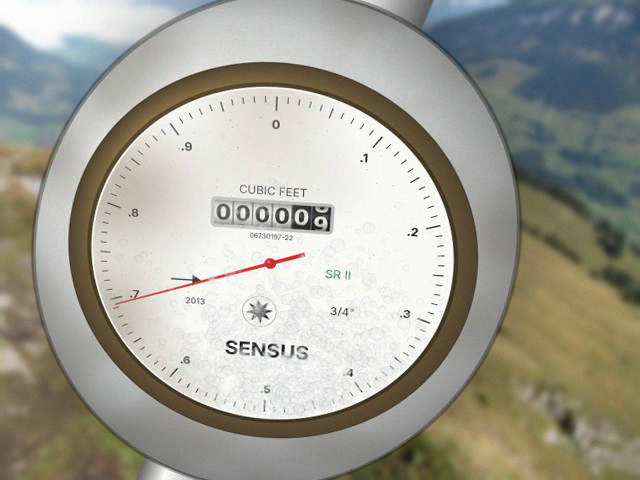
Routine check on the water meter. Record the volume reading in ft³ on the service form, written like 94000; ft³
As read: 8.69; ft³
